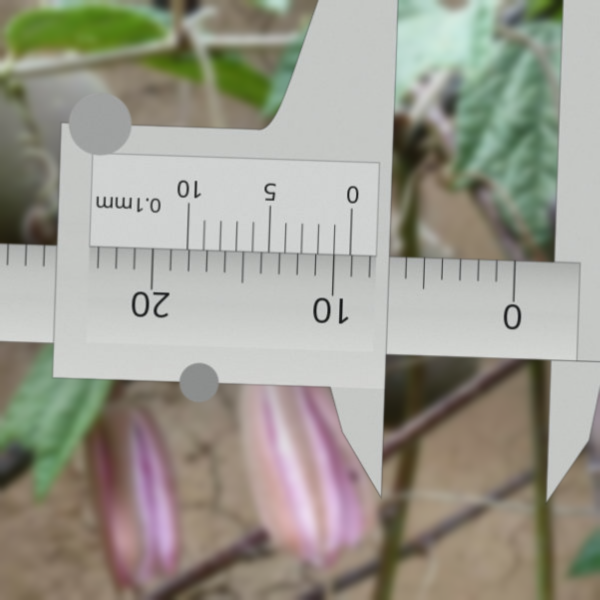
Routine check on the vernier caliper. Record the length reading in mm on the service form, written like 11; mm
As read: 9.1; mm
